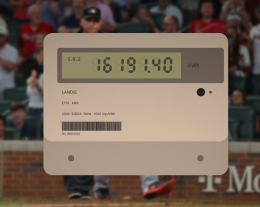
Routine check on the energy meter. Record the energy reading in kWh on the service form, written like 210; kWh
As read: 16191.40; kWh
